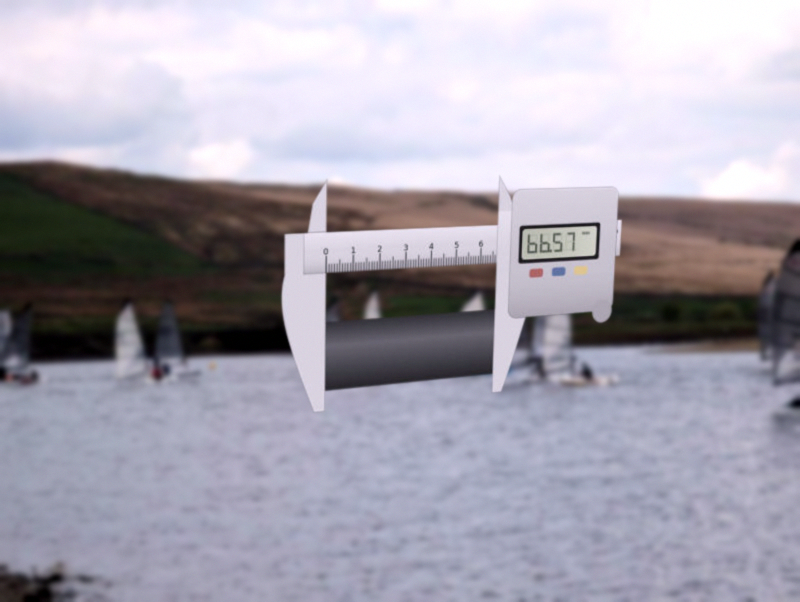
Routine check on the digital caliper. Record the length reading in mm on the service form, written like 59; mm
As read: 66.57; mm
